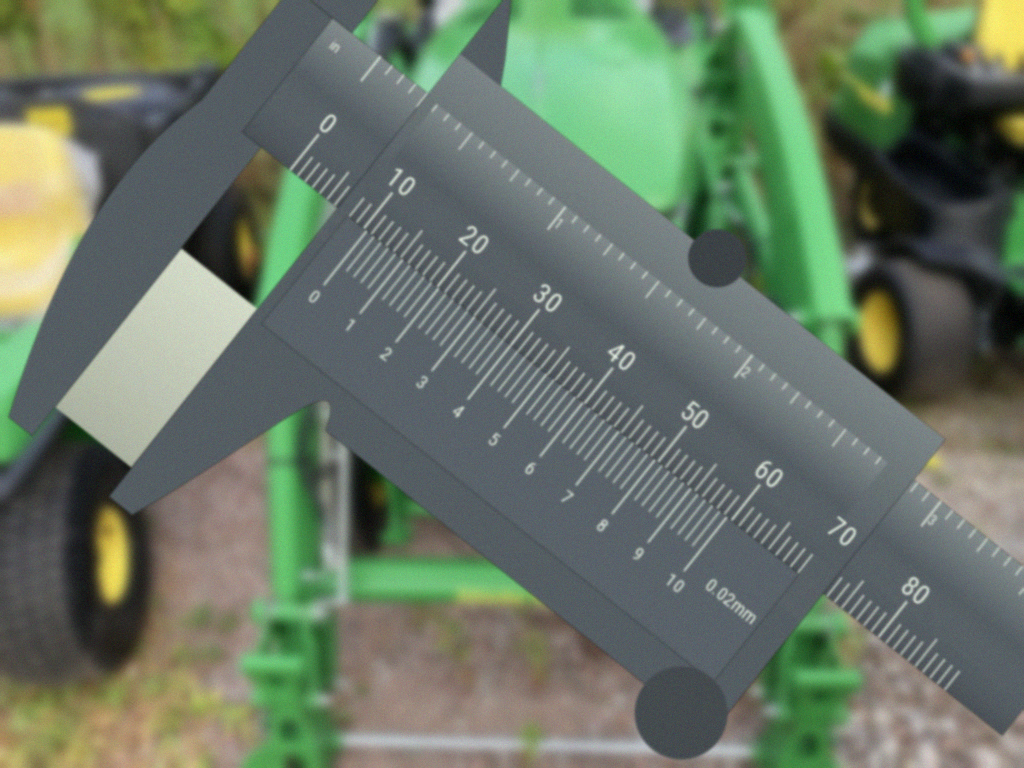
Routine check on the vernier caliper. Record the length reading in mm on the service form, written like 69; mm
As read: 10.4; mm
